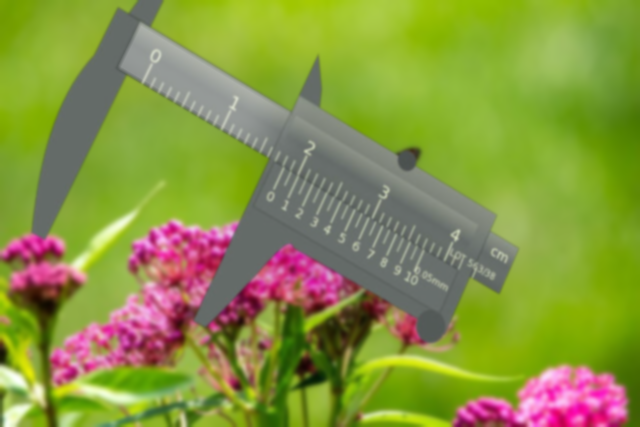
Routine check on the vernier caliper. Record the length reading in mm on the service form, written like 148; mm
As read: 18.2; mm
